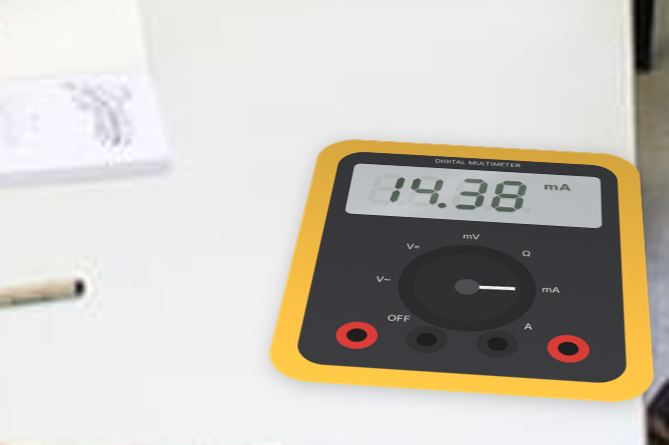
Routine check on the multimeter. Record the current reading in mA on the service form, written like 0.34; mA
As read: 14.38; mA
